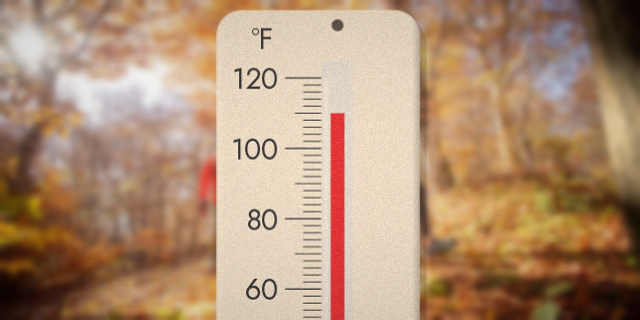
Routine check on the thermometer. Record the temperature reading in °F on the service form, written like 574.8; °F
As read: 110; °F
